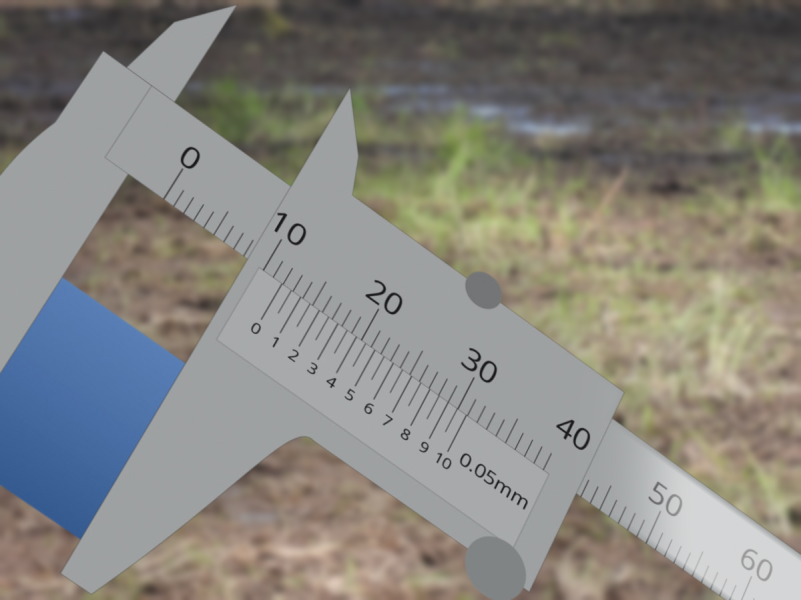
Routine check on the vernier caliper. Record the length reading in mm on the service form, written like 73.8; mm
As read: 11.9; mm
